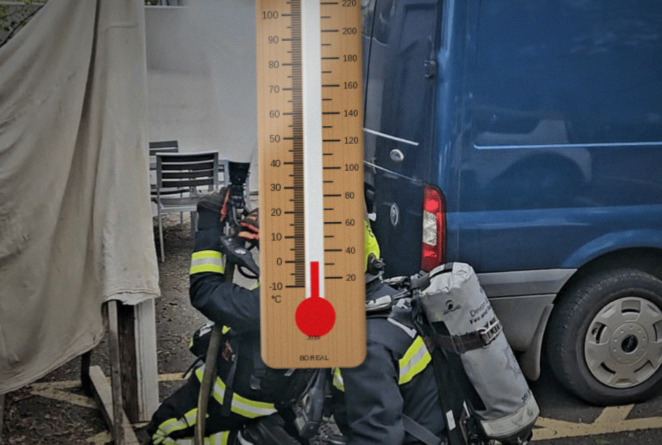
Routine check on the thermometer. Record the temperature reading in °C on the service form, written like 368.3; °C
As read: 0; °C
